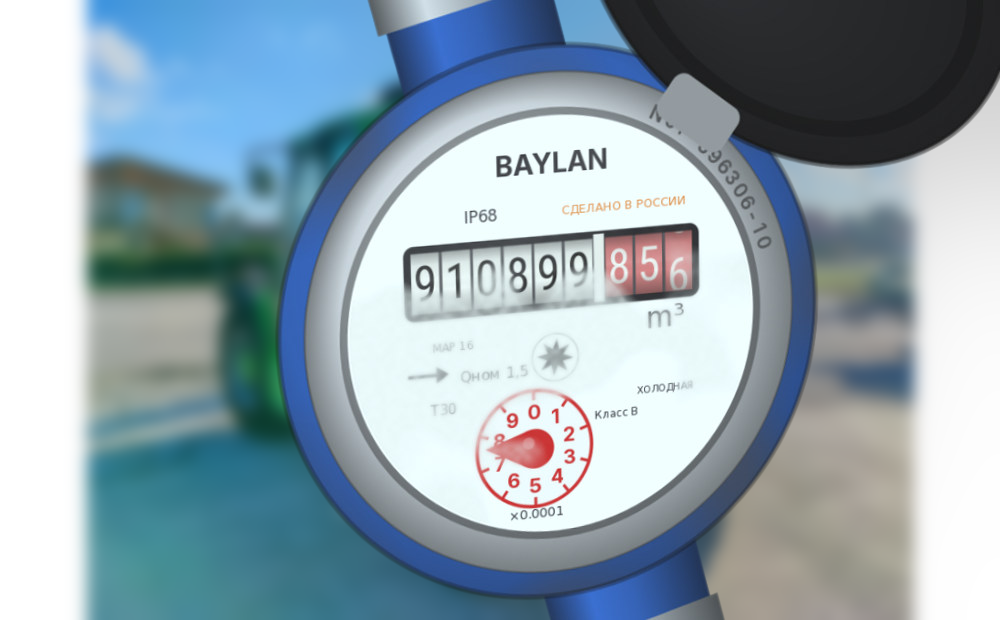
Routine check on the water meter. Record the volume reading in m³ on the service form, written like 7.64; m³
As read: 910899.8557; m³
